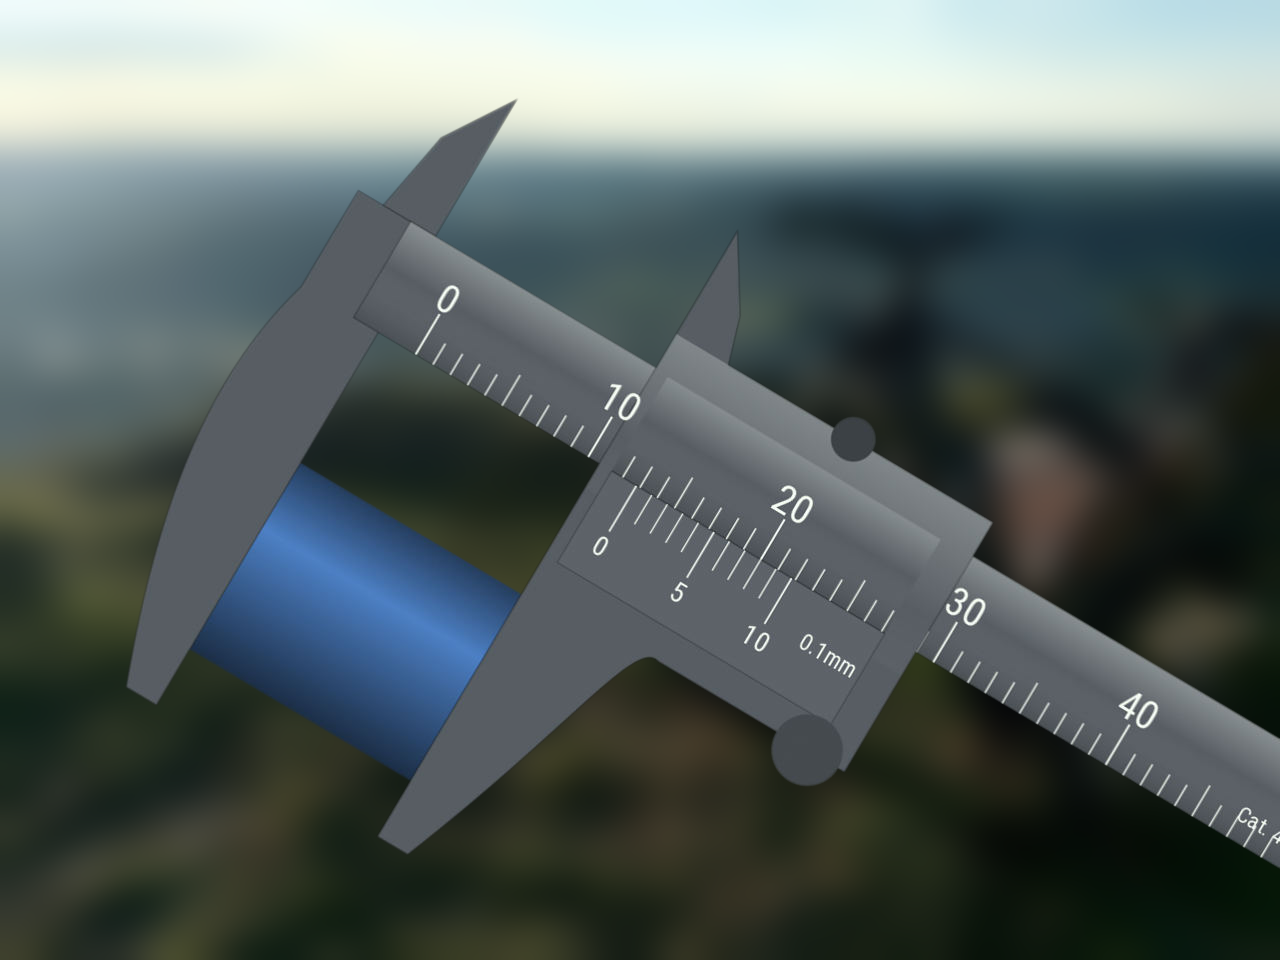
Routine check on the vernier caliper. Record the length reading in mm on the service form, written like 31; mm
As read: 12.8; mm
